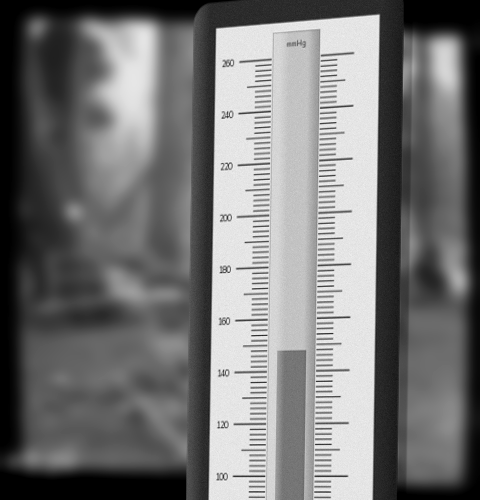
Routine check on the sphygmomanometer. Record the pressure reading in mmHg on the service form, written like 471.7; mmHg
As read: 148; mmHg
